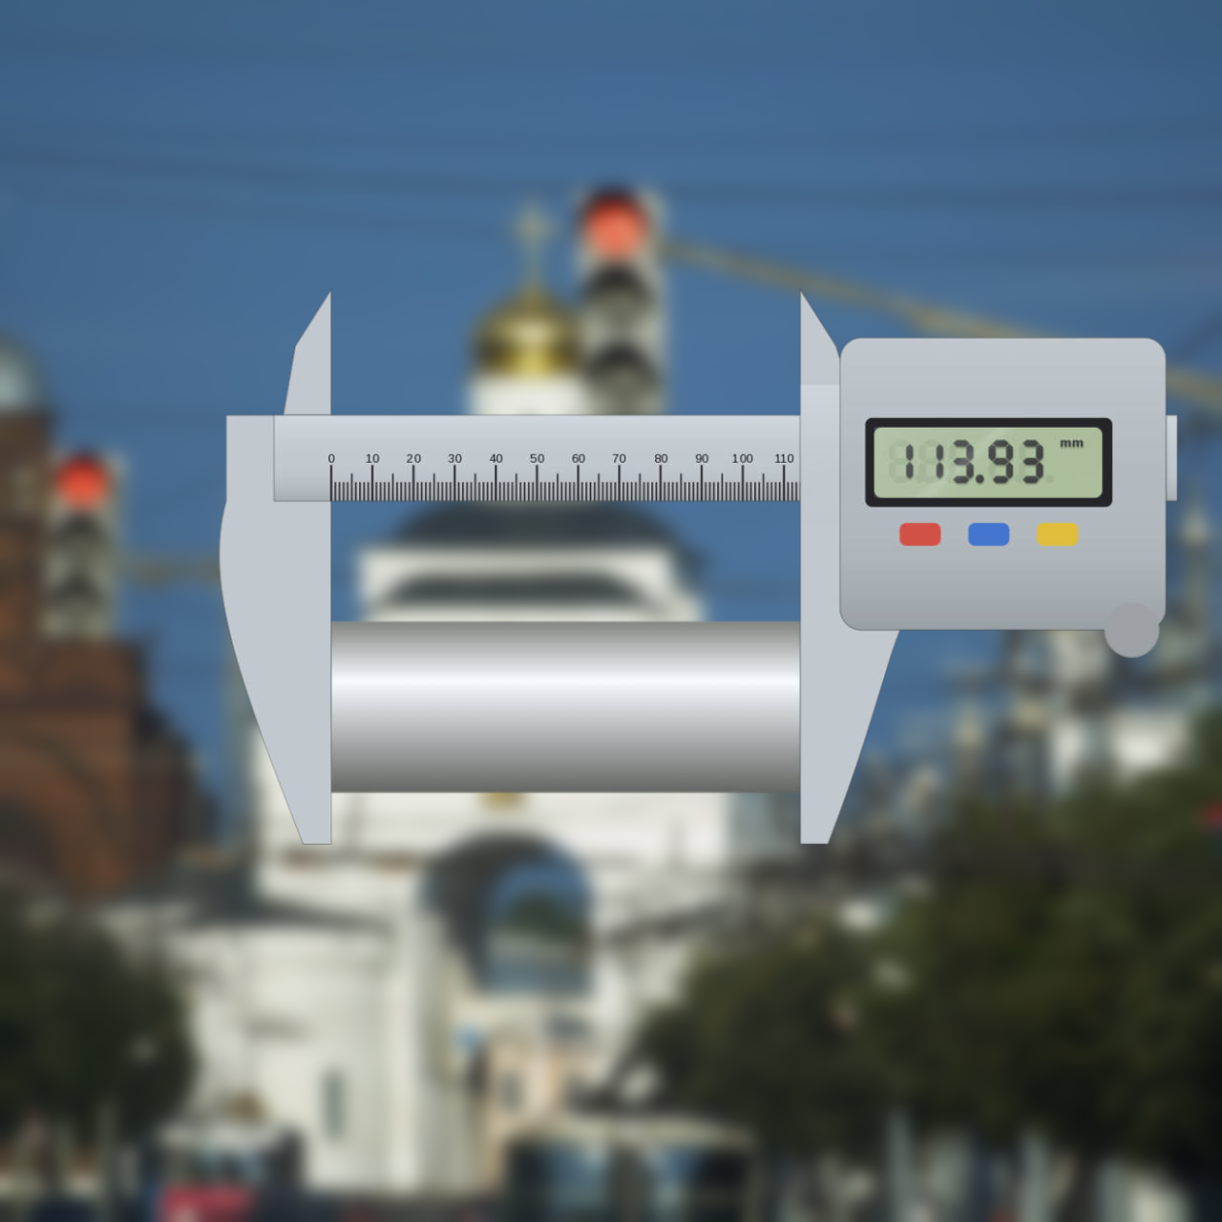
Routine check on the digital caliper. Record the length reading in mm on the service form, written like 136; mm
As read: 113.93; mm
